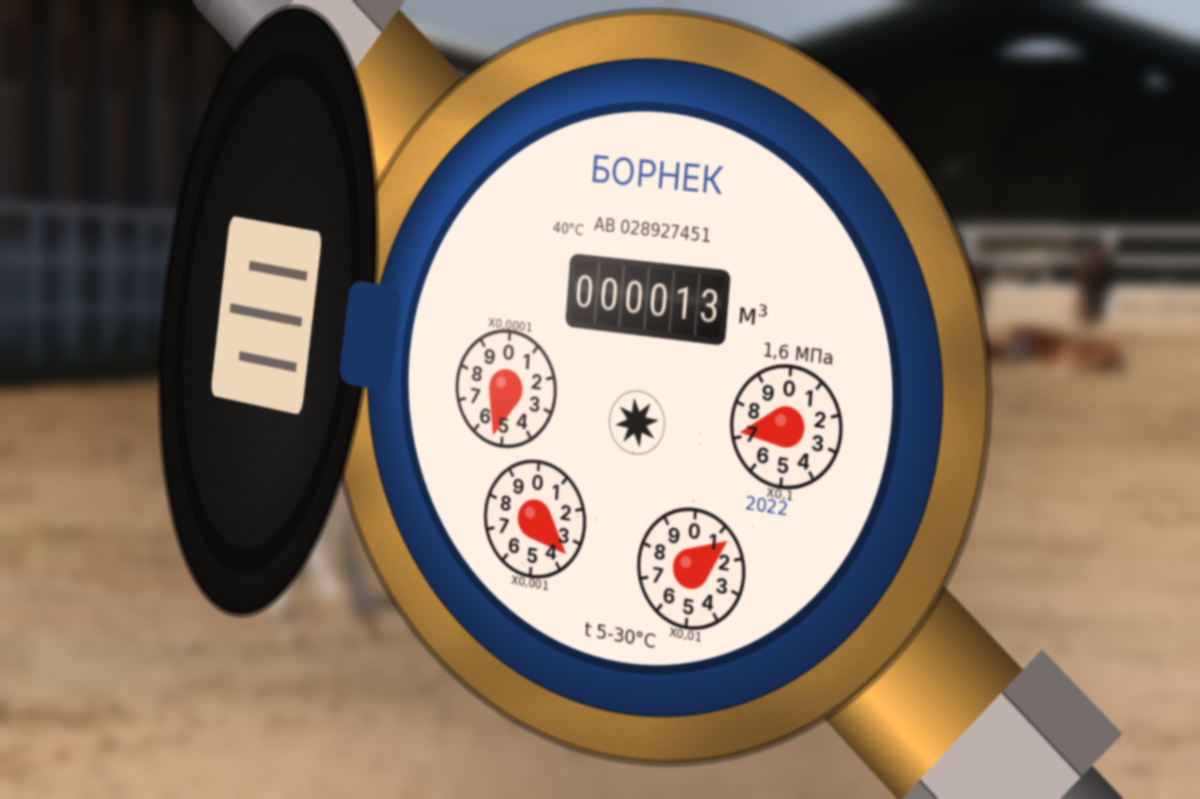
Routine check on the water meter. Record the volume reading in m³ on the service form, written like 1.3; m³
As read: 13.7135; m³
